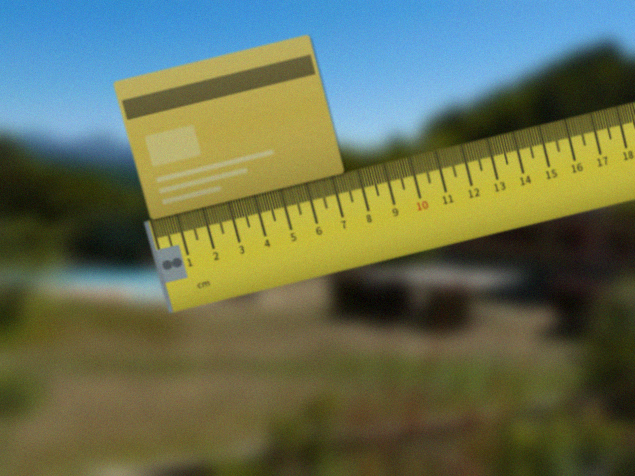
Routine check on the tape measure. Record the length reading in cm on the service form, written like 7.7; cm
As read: 7.5; cm
